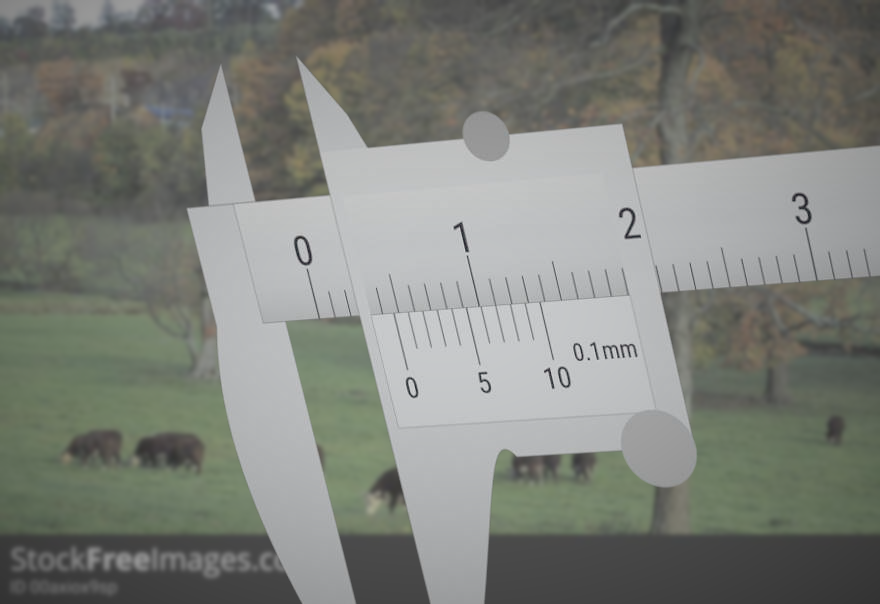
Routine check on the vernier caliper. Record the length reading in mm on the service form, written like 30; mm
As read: 4.7; mm
